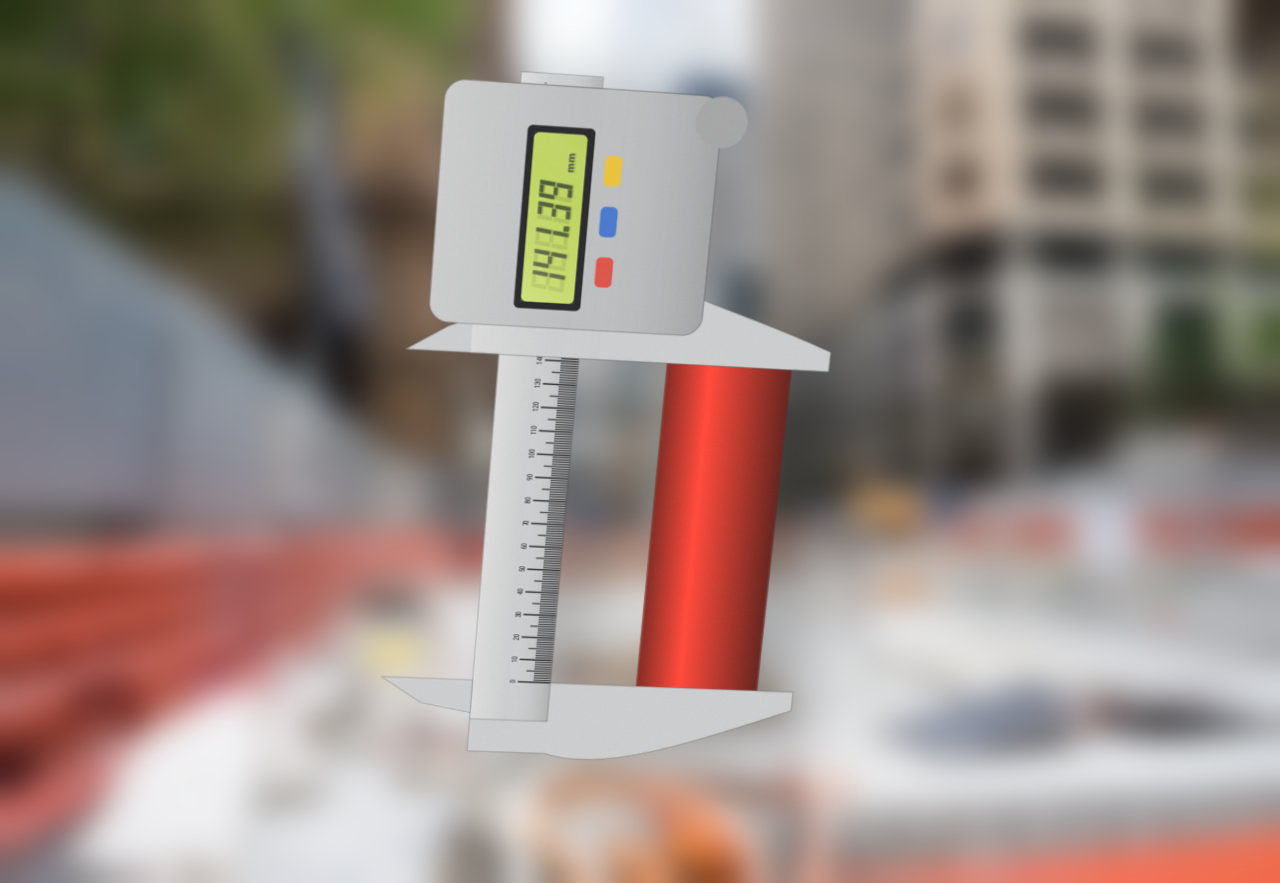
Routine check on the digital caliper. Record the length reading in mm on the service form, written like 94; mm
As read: 141.39; mm
